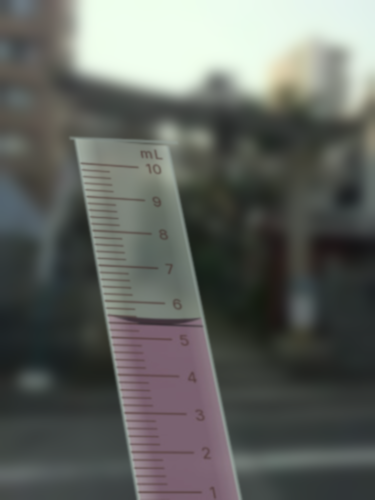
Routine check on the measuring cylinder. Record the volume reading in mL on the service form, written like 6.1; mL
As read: 5.4; mL
